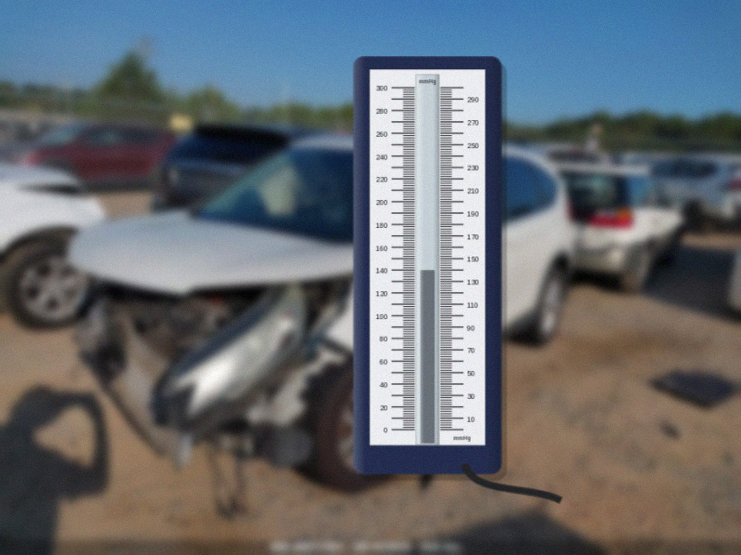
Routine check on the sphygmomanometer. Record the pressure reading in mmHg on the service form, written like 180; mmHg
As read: 140; mmHg
